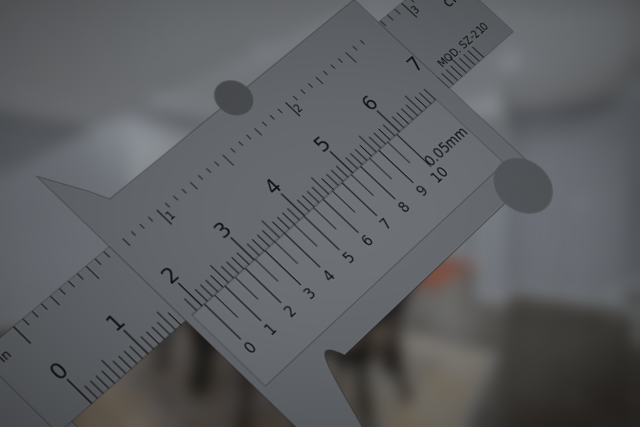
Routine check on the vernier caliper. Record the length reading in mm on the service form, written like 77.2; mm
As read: 20.4; mm
